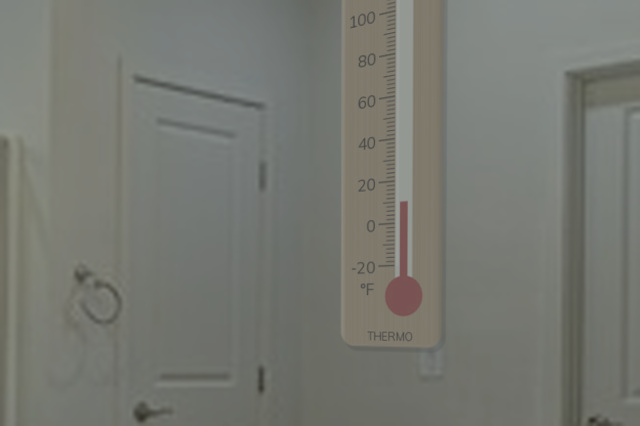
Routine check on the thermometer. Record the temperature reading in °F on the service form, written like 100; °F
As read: 10; °F
